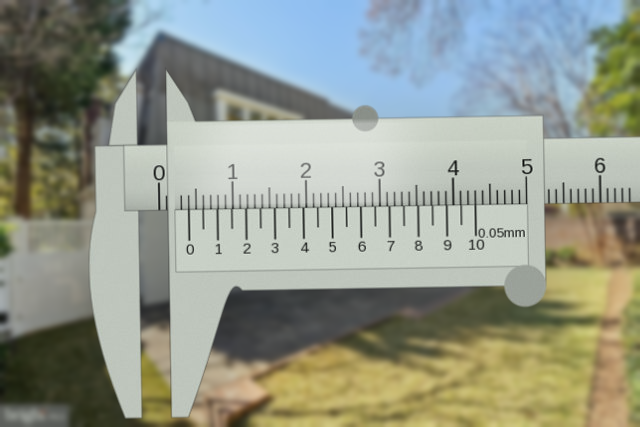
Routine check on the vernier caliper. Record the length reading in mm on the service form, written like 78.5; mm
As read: 4.0; mm
